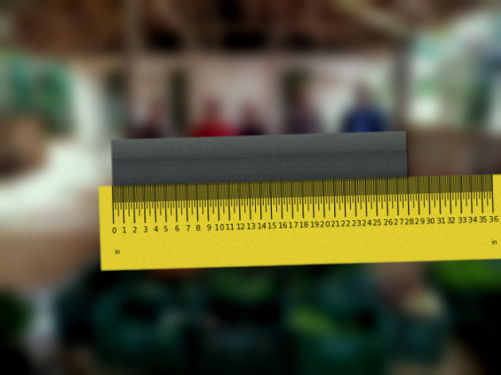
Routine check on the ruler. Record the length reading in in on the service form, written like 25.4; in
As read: 28; in
